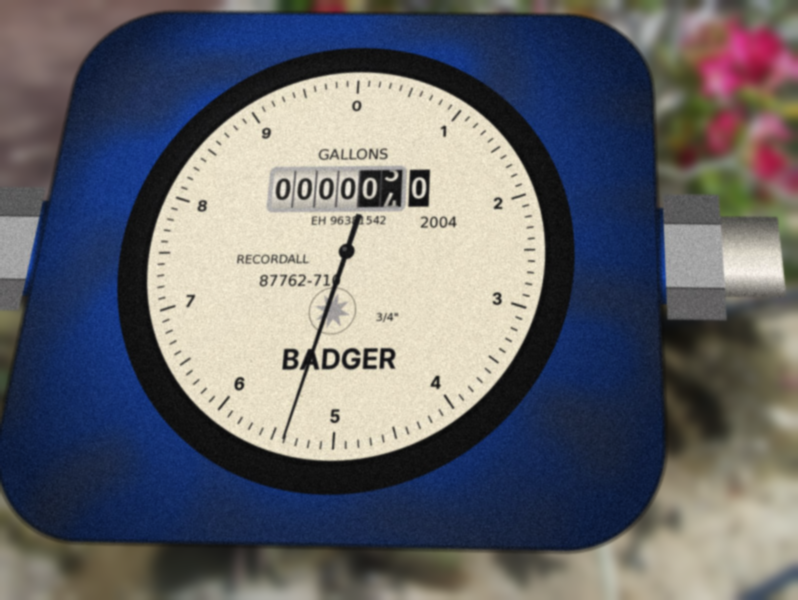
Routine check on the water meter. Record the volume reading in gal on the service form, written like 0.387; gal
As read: 35.4; gal
